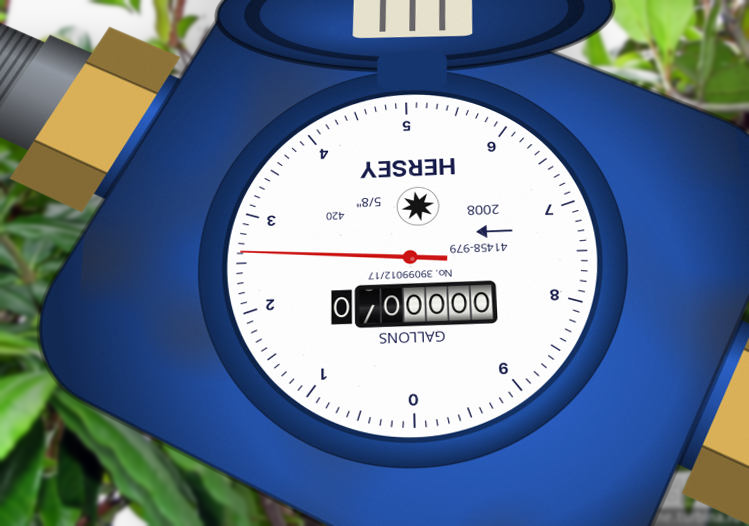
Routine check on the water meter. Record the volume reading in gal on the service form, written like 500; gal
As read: 72.6; gal
